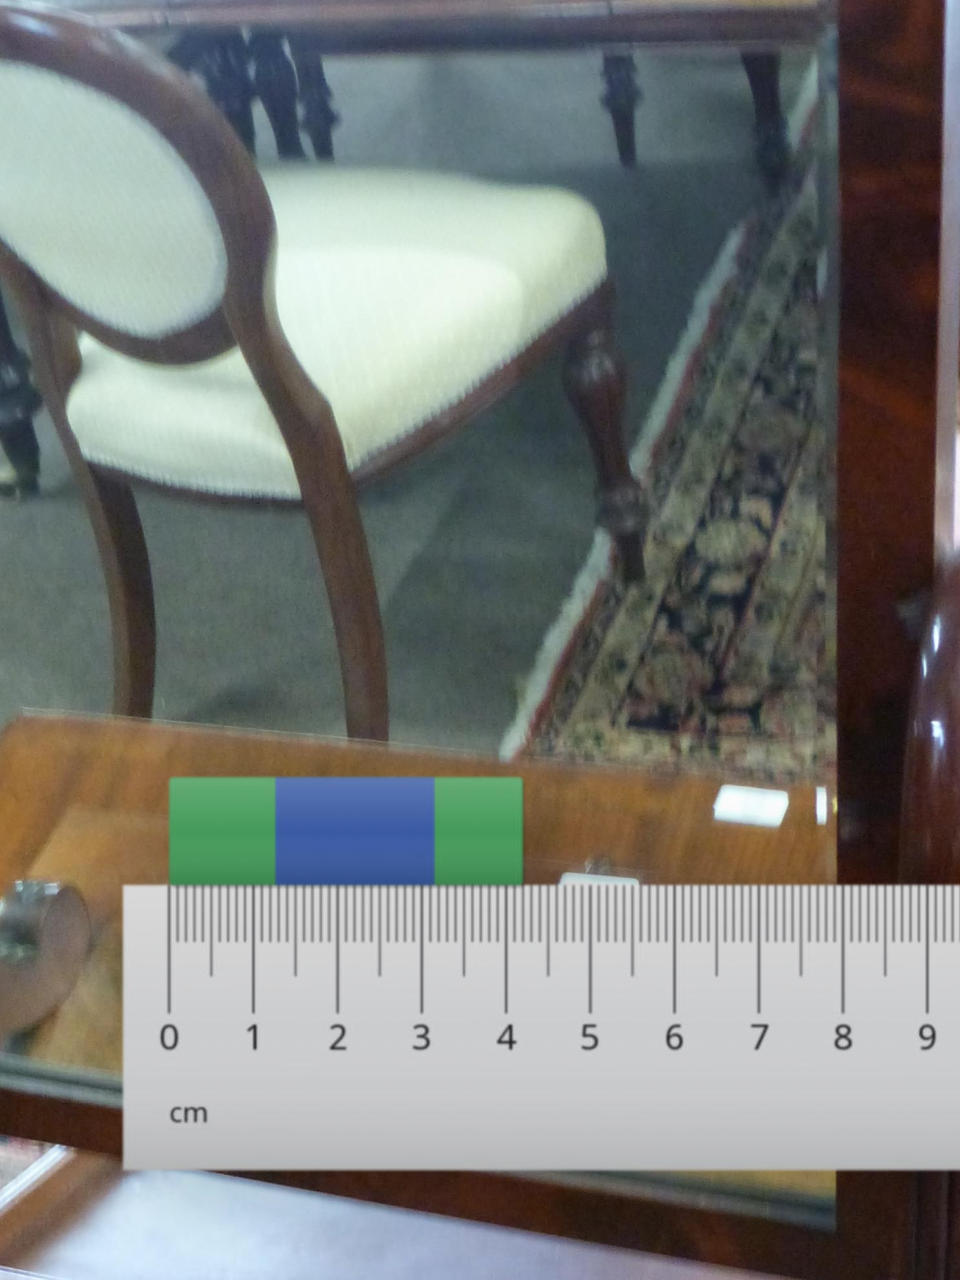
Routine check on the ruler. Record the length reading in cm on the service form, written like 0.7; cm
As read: 4.2; cm
